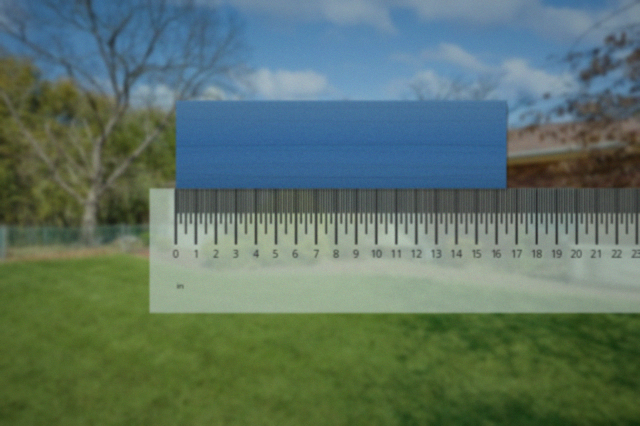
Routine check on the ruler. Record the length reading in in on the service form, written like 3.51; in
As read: 16.5; in
